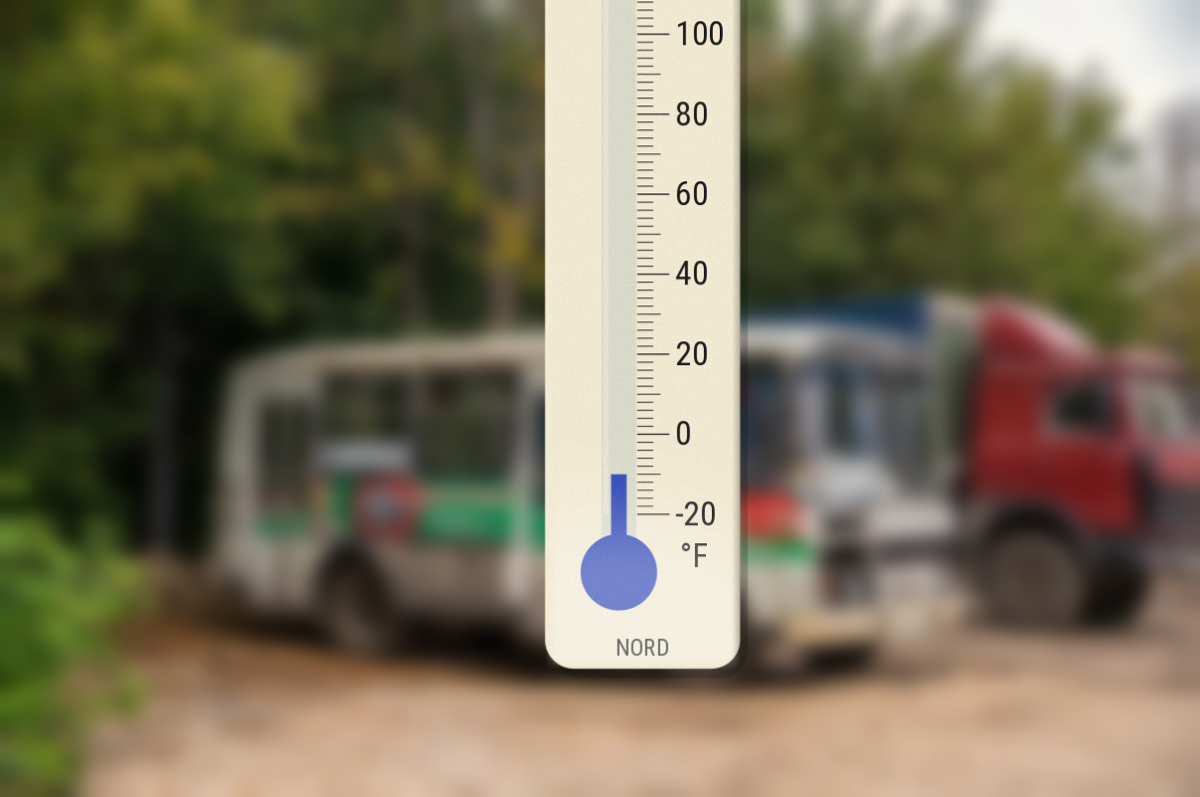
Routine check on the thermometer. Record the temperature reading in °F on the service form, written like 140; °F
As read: -10; °F
